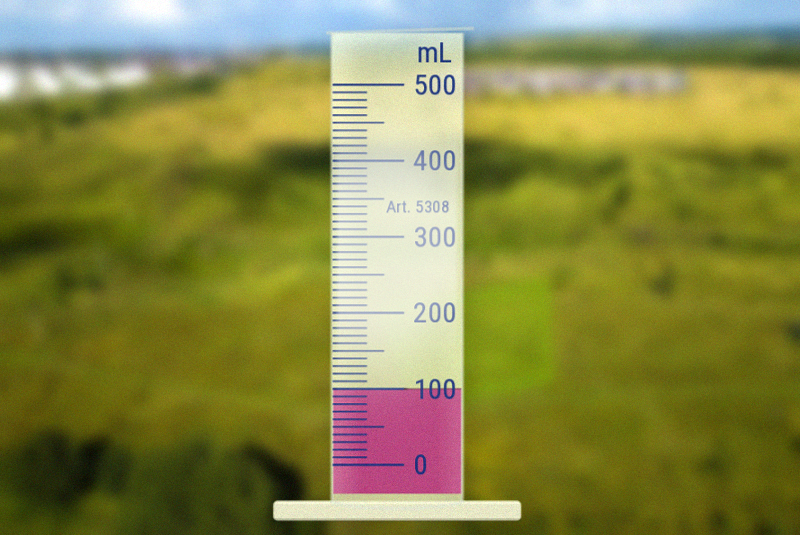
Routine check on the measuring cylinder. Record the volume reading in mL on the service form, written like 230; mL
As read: 100; mL
